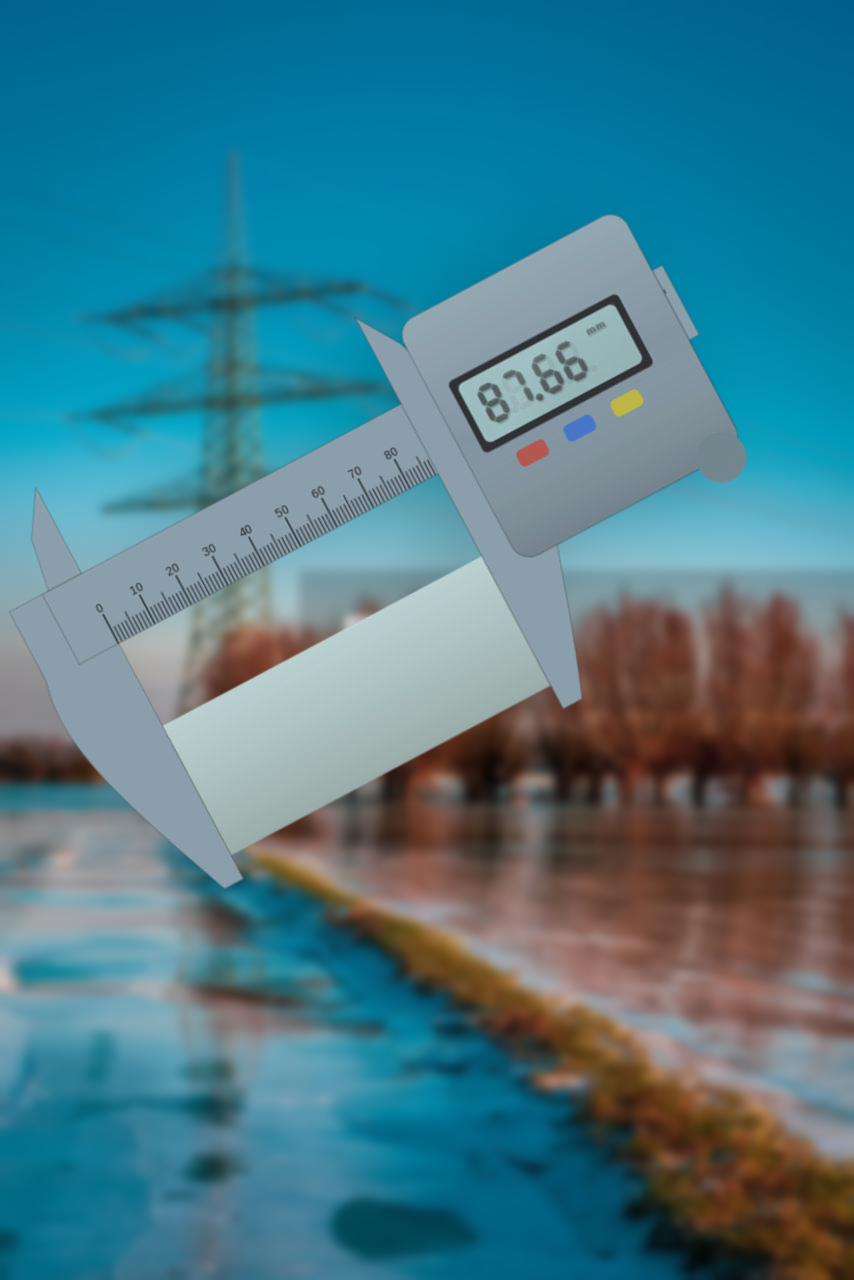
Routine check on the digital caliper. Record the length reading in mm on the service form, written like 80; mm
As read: 87.66; mm
